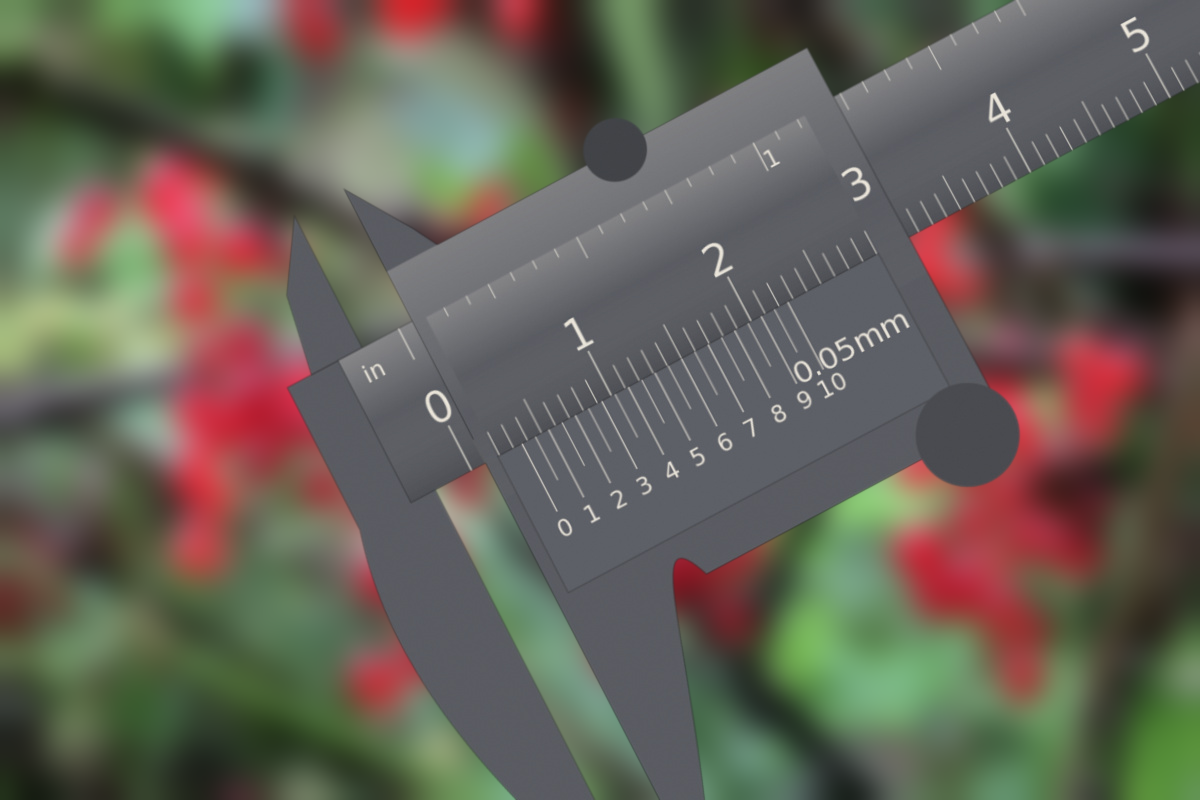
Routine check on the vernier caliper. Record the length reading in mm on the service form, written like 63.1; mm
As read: 3.6; mm
